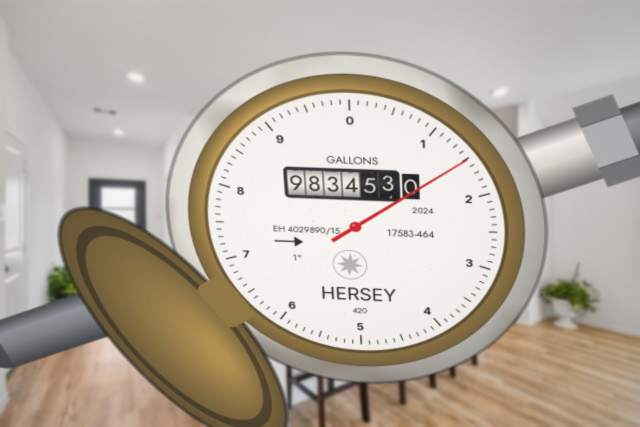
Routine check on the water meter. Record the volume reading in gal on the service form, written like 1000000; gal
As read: 9834531.5; gal
